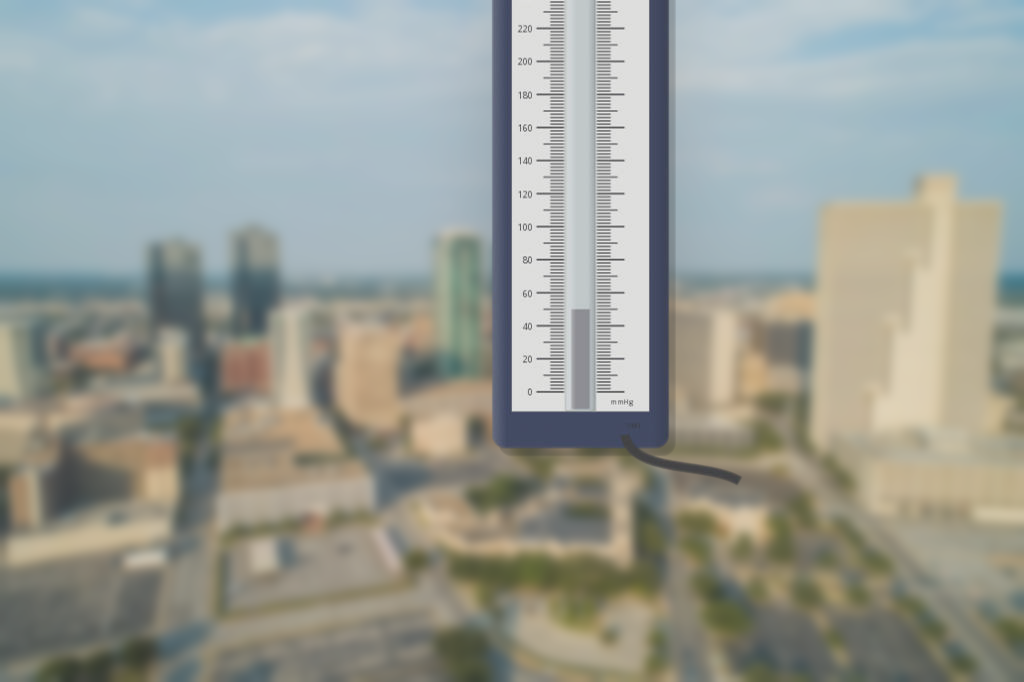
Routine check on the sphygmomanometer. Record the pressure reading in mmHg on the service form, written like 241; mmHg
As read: 50; mmHg
